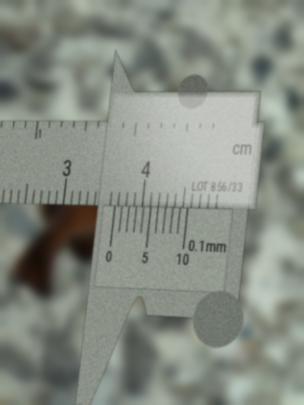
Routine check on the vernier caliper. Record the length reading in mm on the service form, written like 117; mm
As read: 36.6; mm
